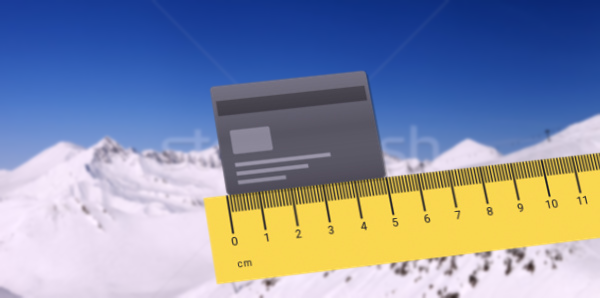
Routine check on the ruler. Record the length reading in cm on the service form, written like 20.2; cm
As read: 5; cm
